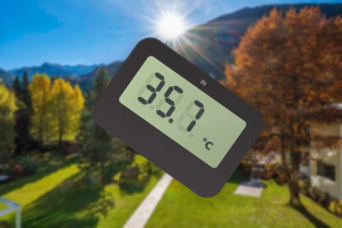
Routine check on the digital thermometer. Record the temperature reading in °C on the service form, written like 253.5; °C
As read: 35.7; °C
